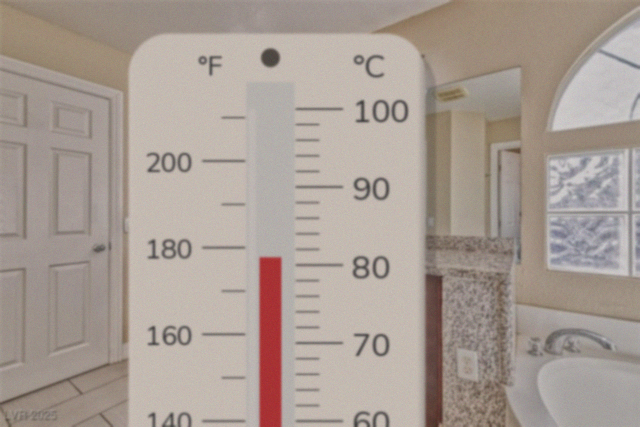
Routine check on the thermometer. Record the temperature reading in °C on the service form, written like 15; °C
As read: 81; °C
